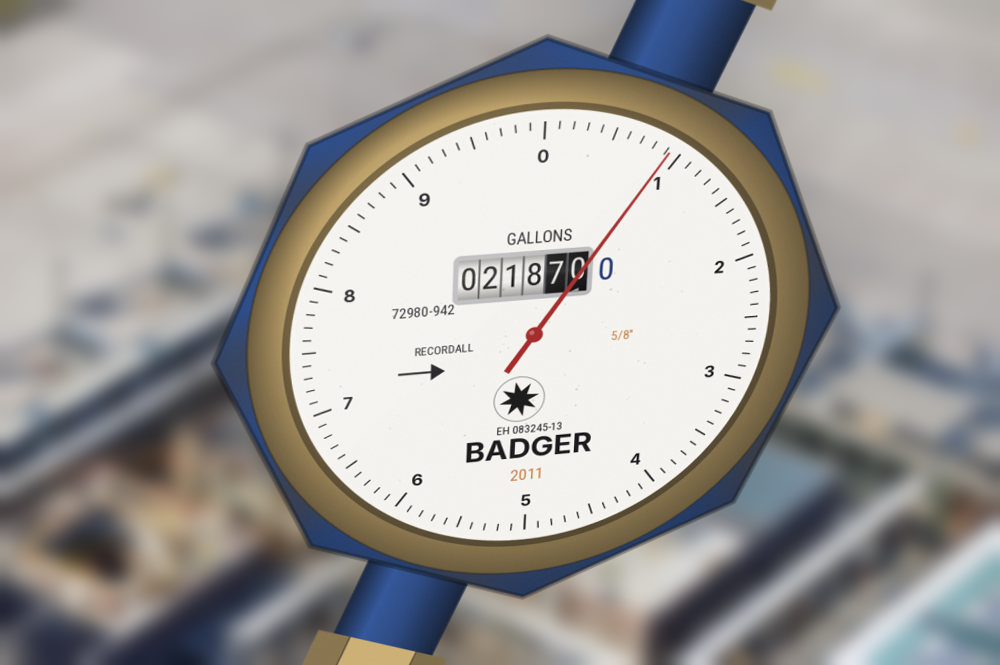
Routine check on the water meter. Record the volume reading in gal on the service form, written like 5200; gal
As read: 218700.9; gal
